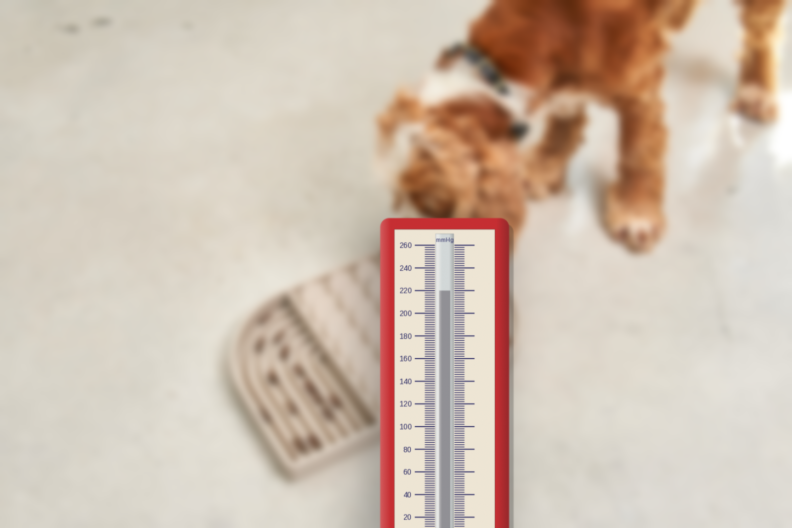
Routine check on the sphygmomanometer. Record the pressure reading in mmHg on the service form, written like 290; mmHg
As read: 220; mmHg
